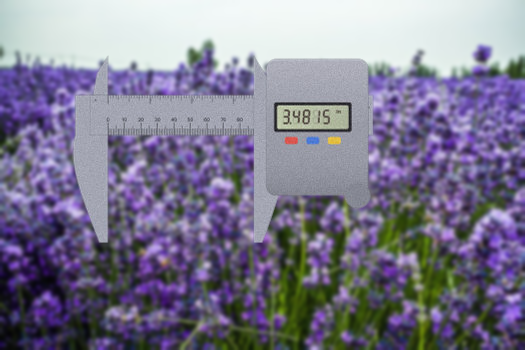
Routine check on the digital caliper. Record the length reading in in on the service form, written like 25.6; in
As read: 3.4815; in
